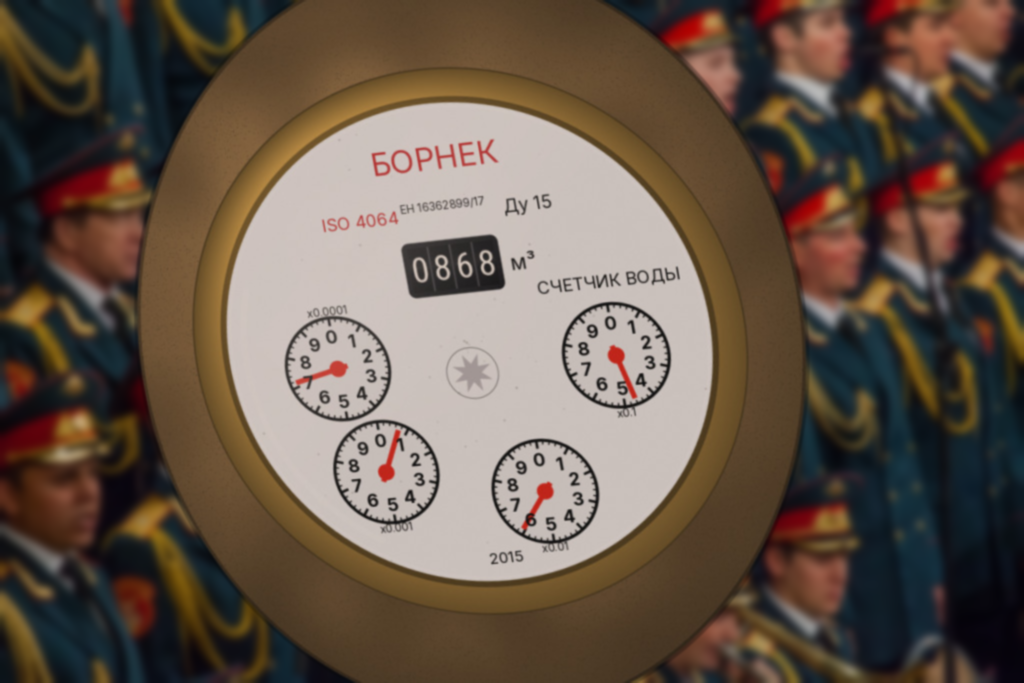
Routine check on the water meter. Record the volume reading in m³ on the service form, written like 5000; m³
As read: 868.4607; m³
